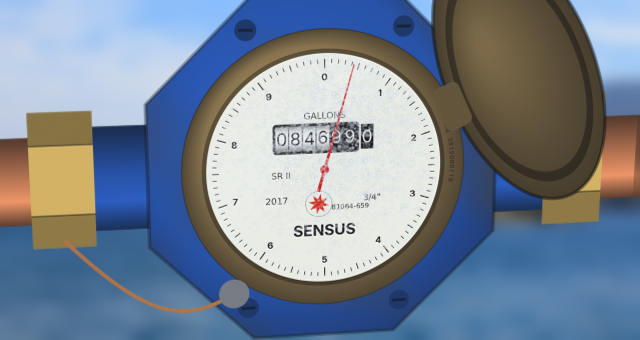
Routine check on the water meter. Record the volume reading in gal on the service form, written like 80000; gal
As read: 846990.4; gal
